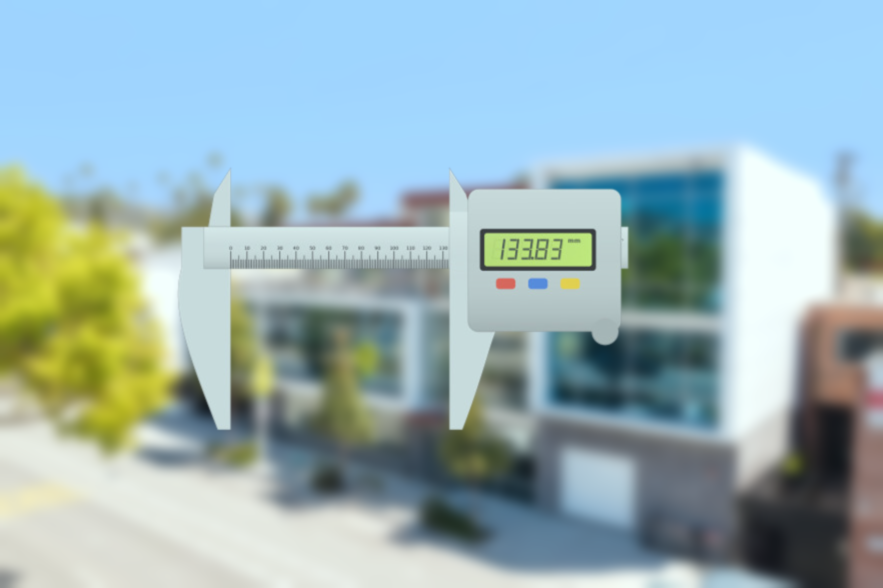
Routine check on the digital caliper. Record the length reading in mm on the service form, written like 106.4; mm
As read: 133.83; mm
